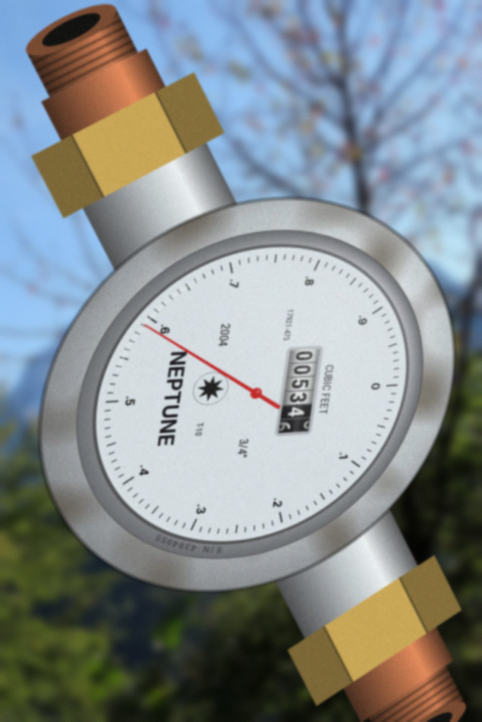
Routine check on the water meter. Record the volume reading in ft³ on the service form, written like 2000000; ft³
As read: 5345.59; ft³
